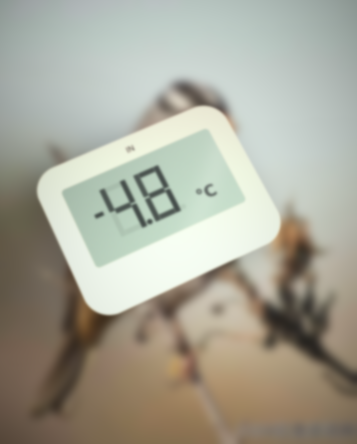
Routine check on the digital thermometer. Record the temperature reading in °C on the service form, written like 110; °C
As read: -4.8; °C
